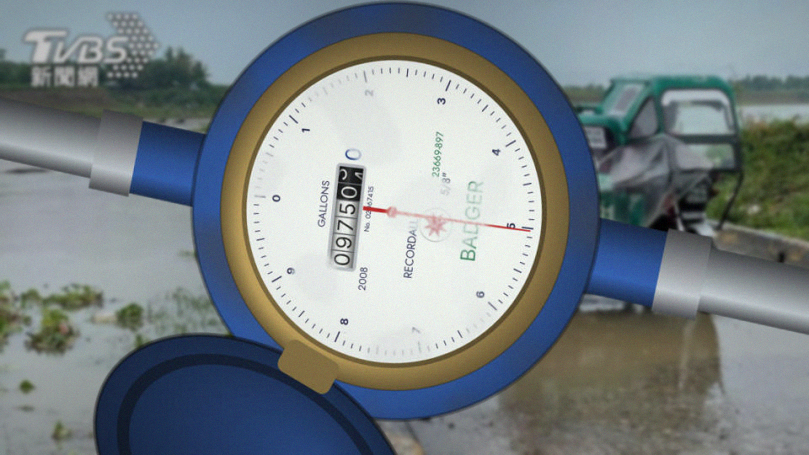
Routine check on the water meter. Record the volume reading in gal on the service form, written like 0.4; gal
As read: 975035.0; gal
